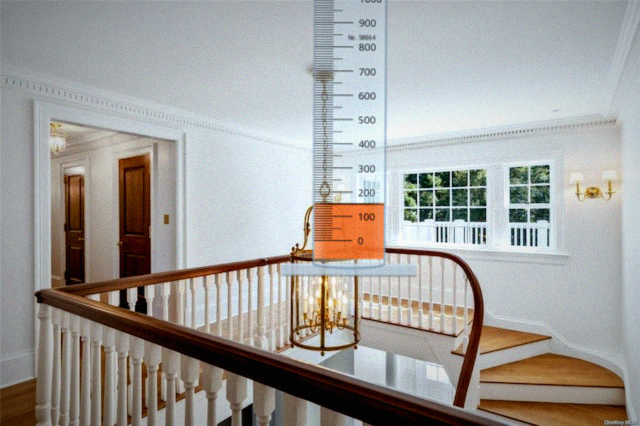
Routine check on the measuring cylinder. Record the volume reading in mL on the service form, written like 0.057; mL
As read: 150; mL
